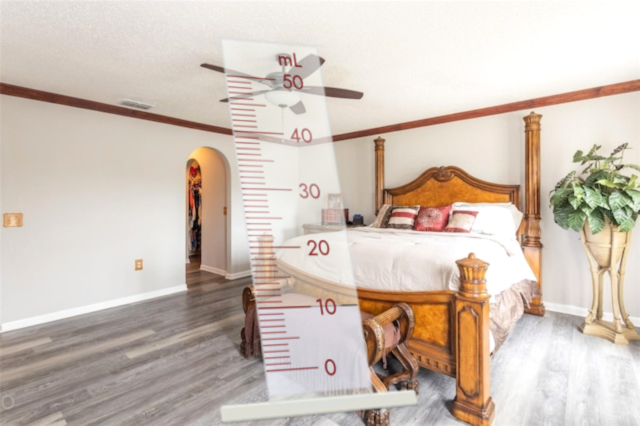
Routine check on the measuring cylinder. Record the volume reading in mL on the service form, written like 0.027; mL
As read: 10; mL
